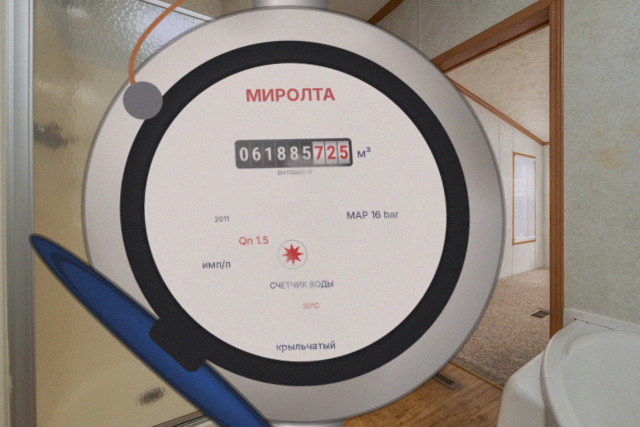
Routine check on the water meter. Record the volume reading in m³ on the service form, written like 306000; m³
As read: 61885.725; m³
